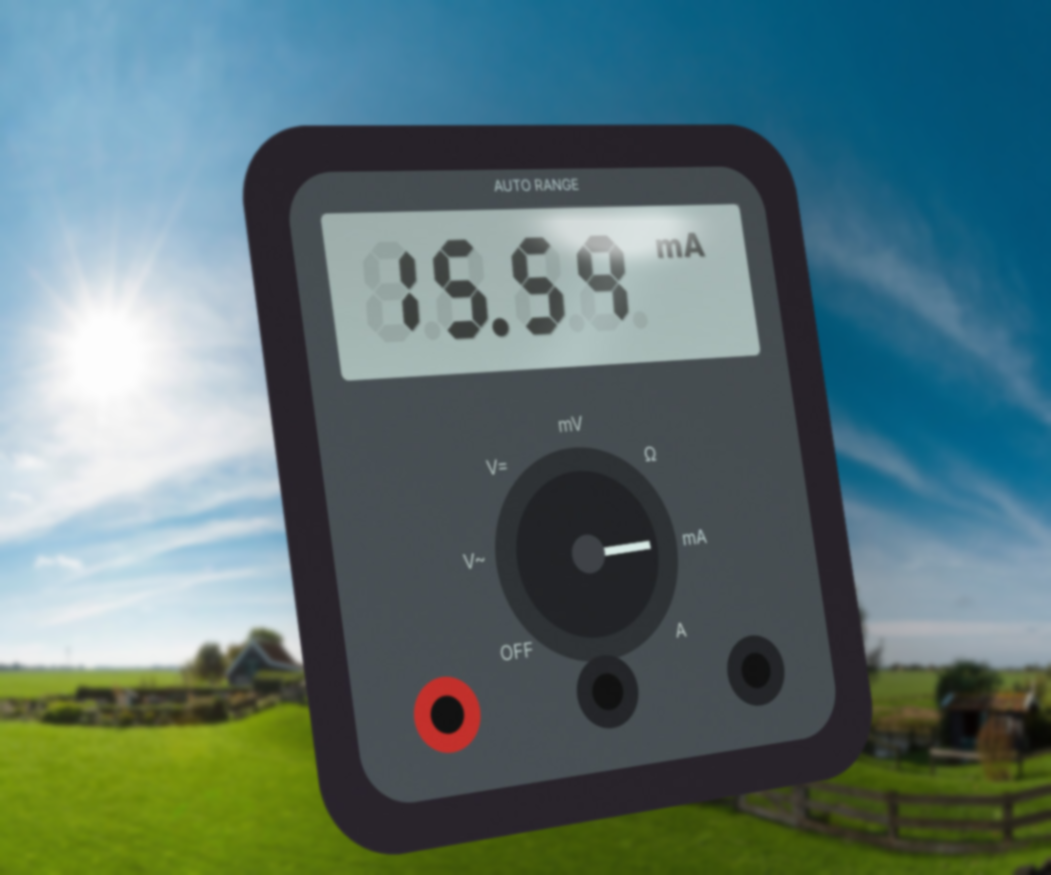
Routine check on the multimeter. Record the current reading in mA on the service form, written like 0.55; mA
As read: 15.59; mA
